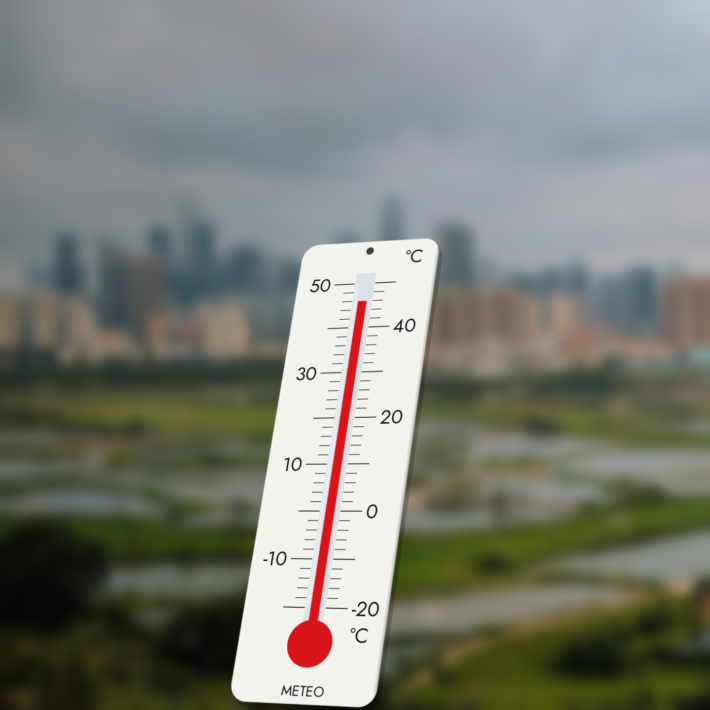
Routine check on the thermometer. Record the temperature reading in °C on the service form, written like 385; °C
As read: 46; °C
